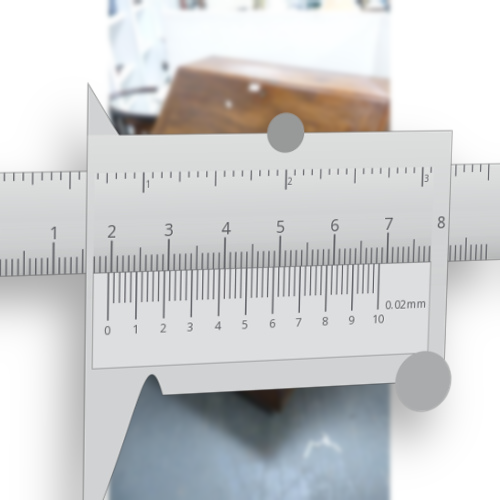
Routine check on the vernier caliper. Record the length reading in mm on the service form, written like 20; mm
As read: 19.5; mm
